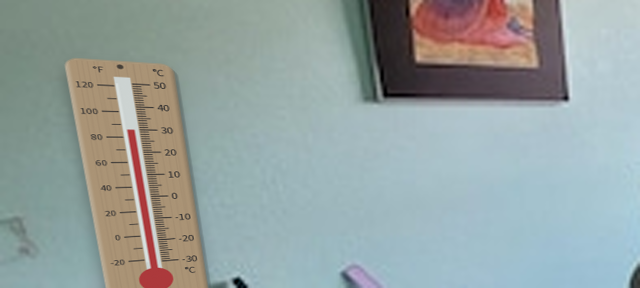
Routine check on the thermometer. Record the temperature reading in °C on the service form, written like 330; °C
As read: 30; °C
